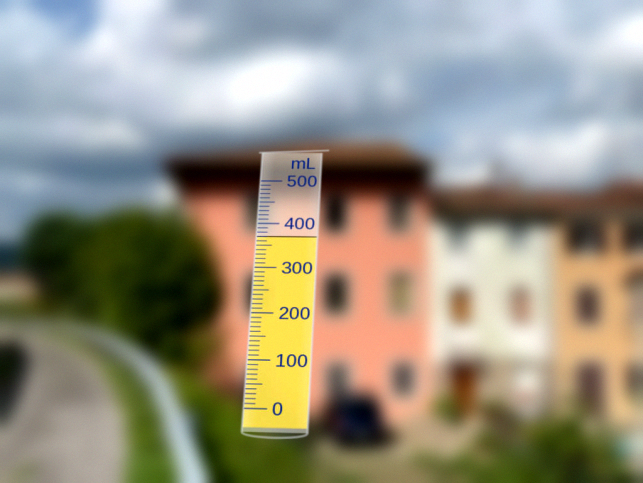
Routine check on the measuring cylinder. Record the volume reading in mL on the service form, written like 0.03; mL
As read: 370; mL
